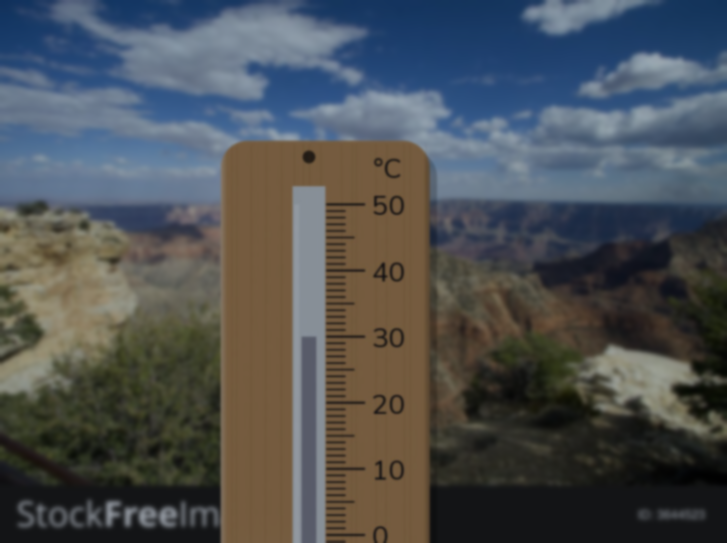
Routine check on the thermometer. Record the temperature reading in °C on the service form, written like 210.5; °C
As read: 30; °C
